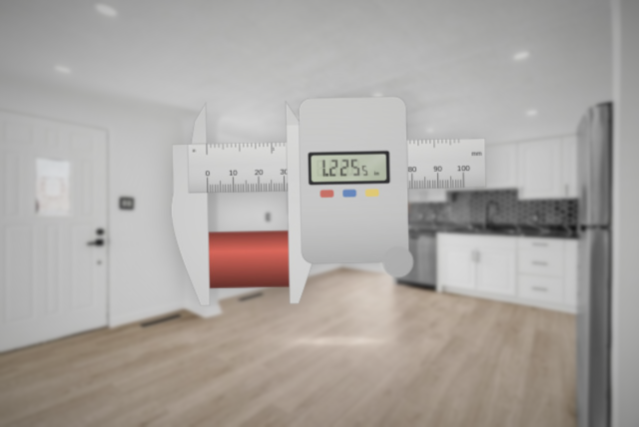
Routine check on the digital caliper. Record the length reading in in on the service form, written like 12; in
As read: 1.2255; in
